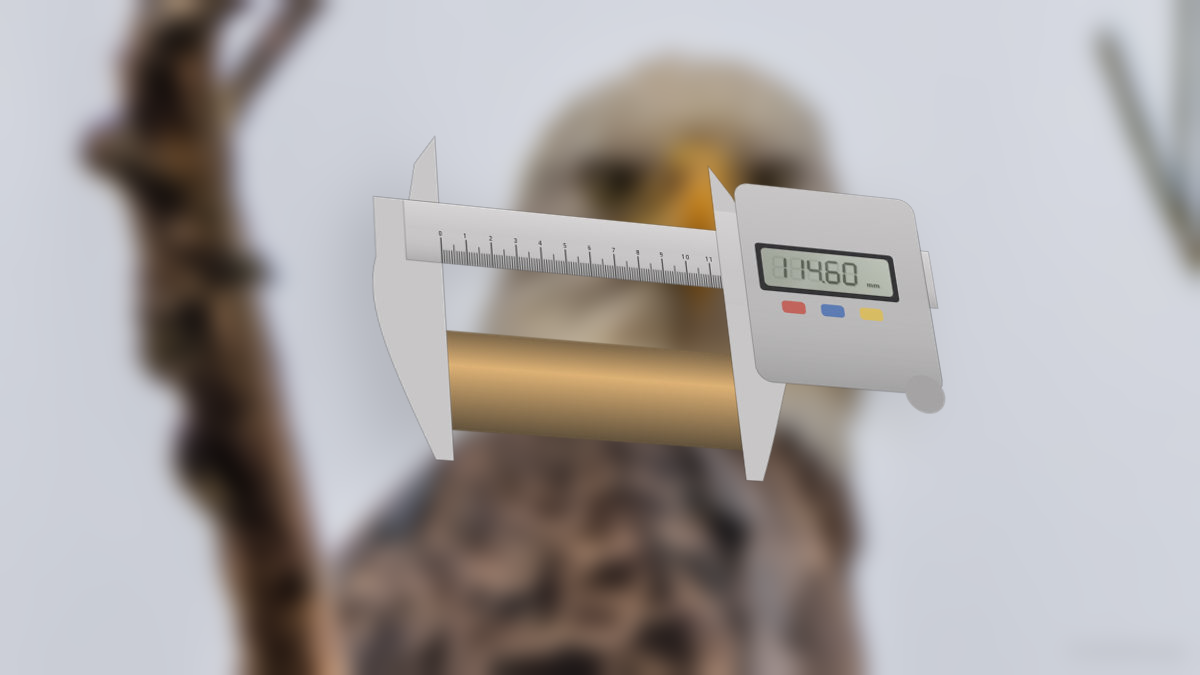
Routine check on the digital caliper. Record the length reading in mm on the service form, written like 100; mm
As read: 114.60; mm
